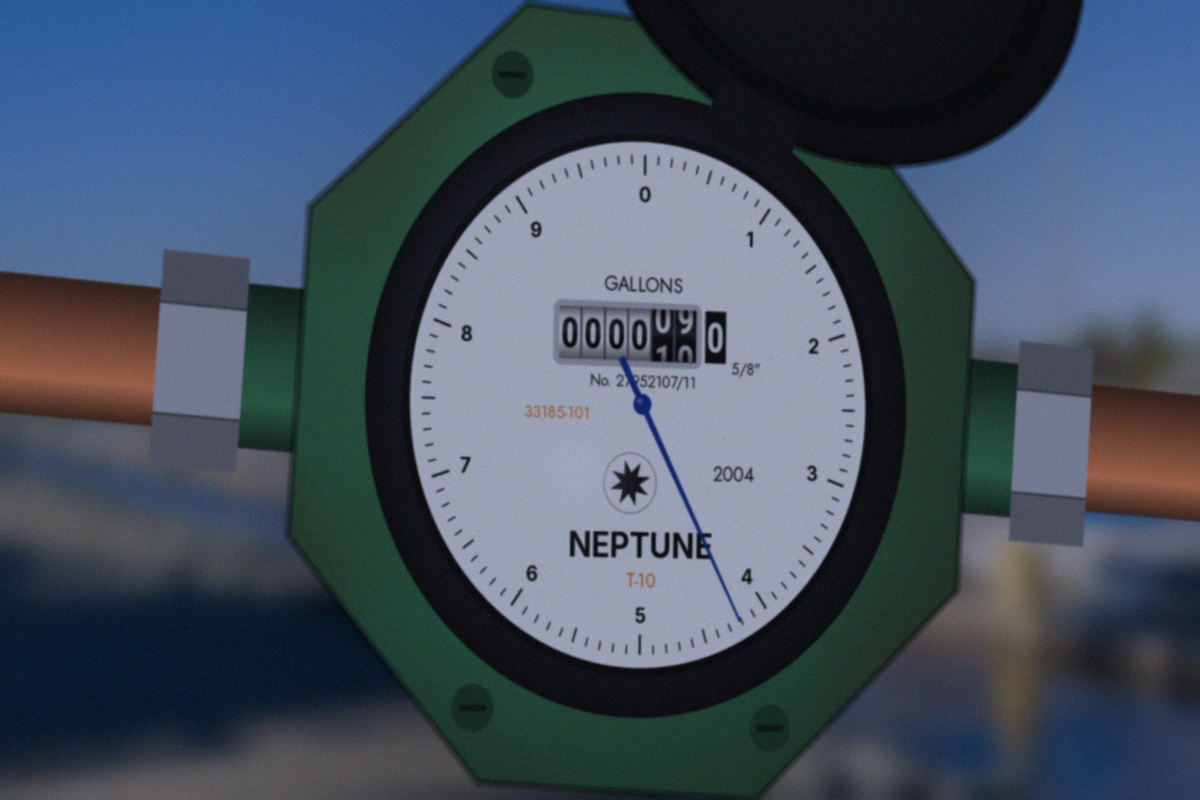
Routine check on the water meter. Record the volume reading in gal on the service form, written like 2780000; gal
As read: 94.2; gal
